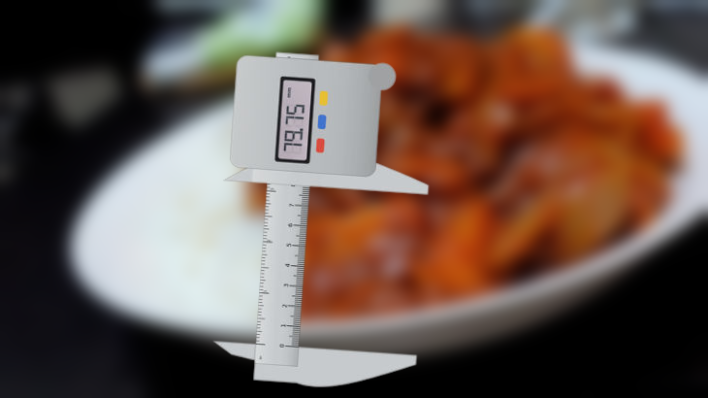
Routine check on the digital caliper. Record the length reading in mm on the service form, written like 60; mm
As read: 79.75; mm
